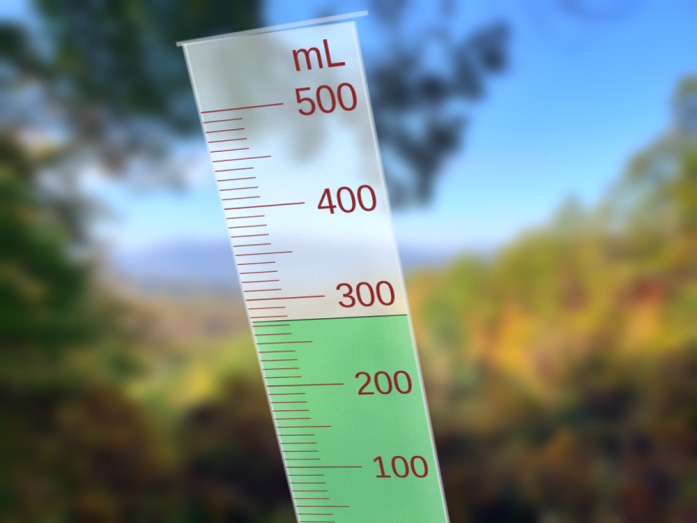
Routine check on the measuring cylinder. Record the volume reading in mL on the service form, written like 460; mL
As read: 275; mL
